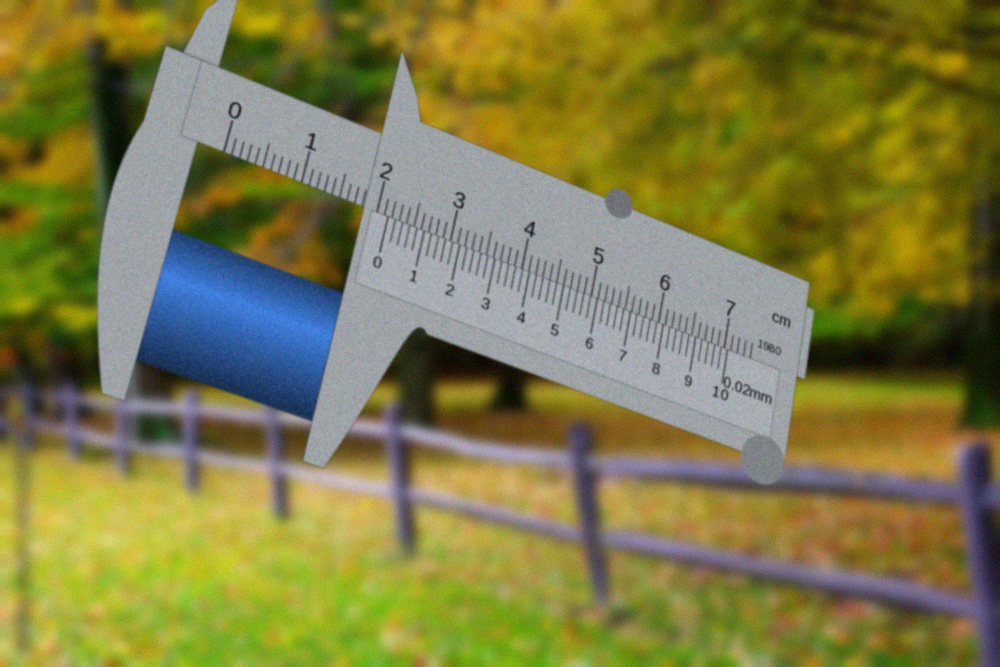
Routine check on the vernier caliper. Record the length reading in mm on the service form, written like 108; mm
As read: 21.5; mm
